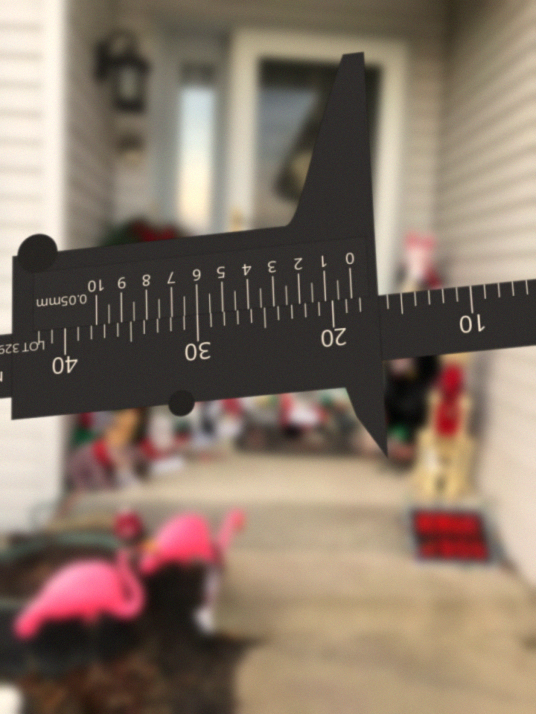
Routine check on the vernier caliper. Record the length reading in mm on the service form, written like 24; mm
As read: 18.6; mm
